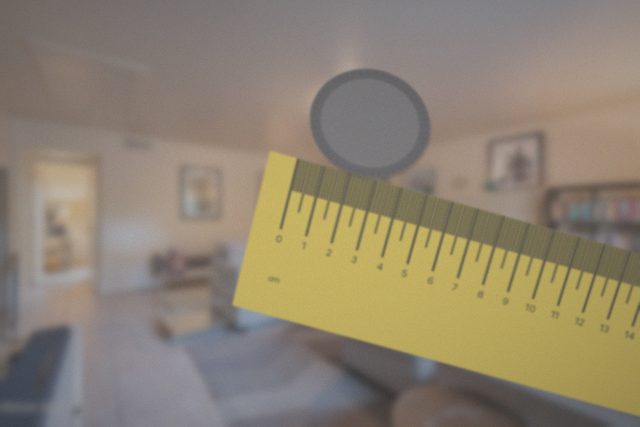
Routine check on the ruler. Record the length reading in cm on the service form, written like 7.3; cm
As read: 4.5; cm
